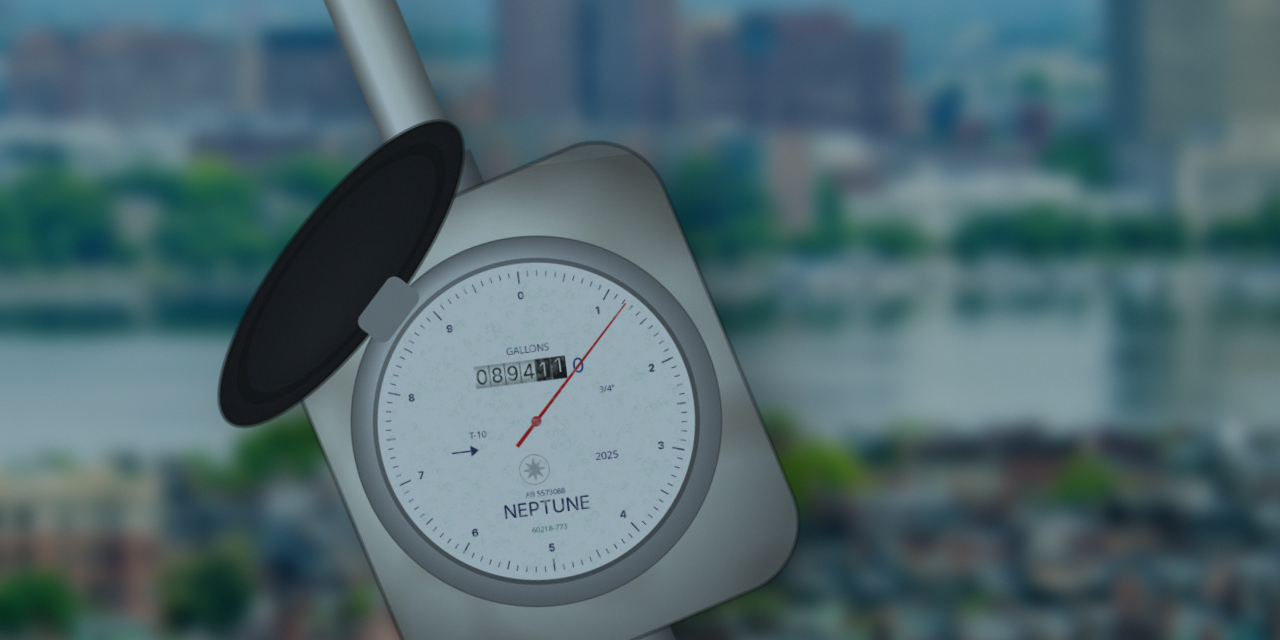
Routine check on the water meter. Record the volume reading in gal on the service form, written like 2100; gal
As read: 894111.2; gal
